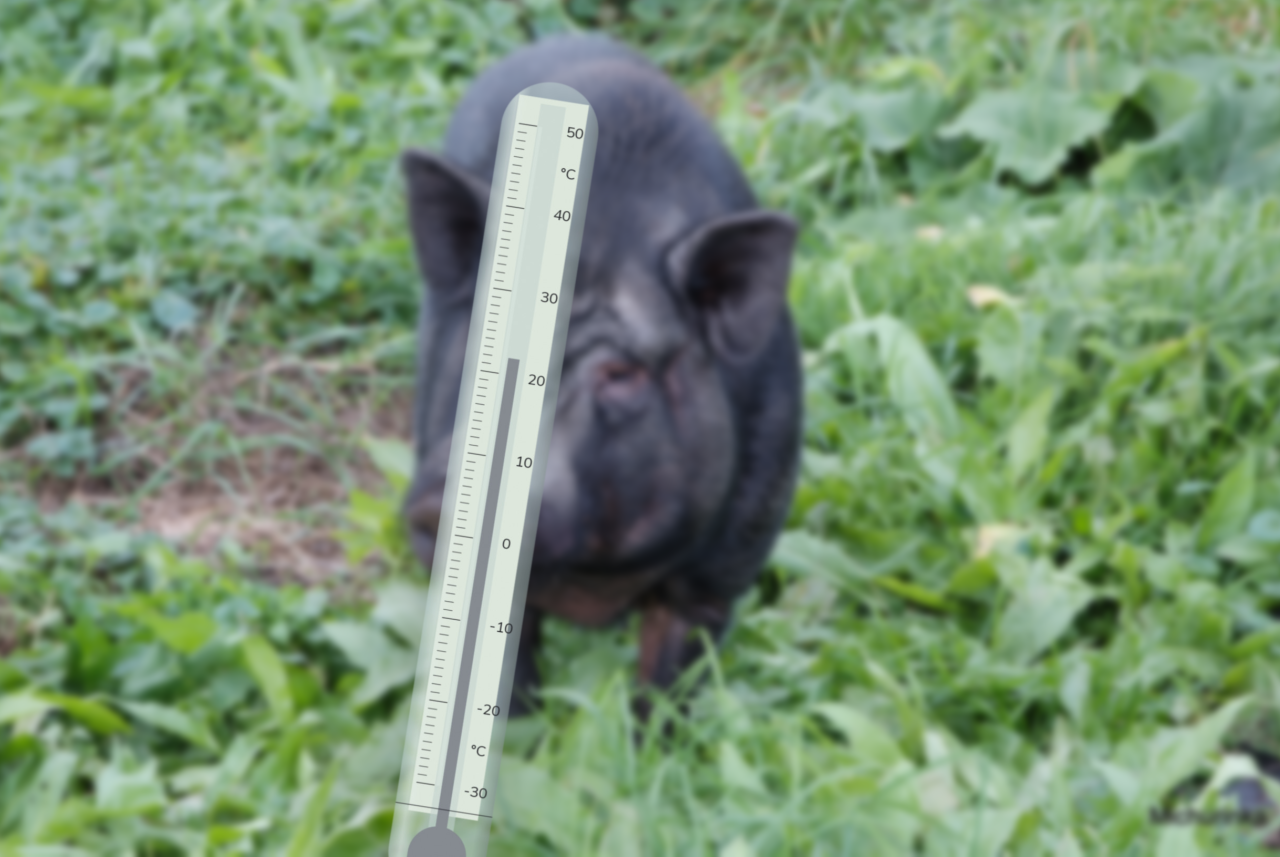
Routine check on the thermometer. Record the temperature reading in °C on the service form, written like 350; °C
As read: 22; °C
